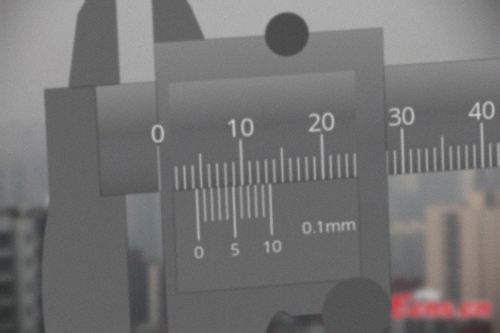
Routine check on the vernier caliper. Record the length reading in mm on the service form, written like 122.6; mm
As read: 4.4; mm
